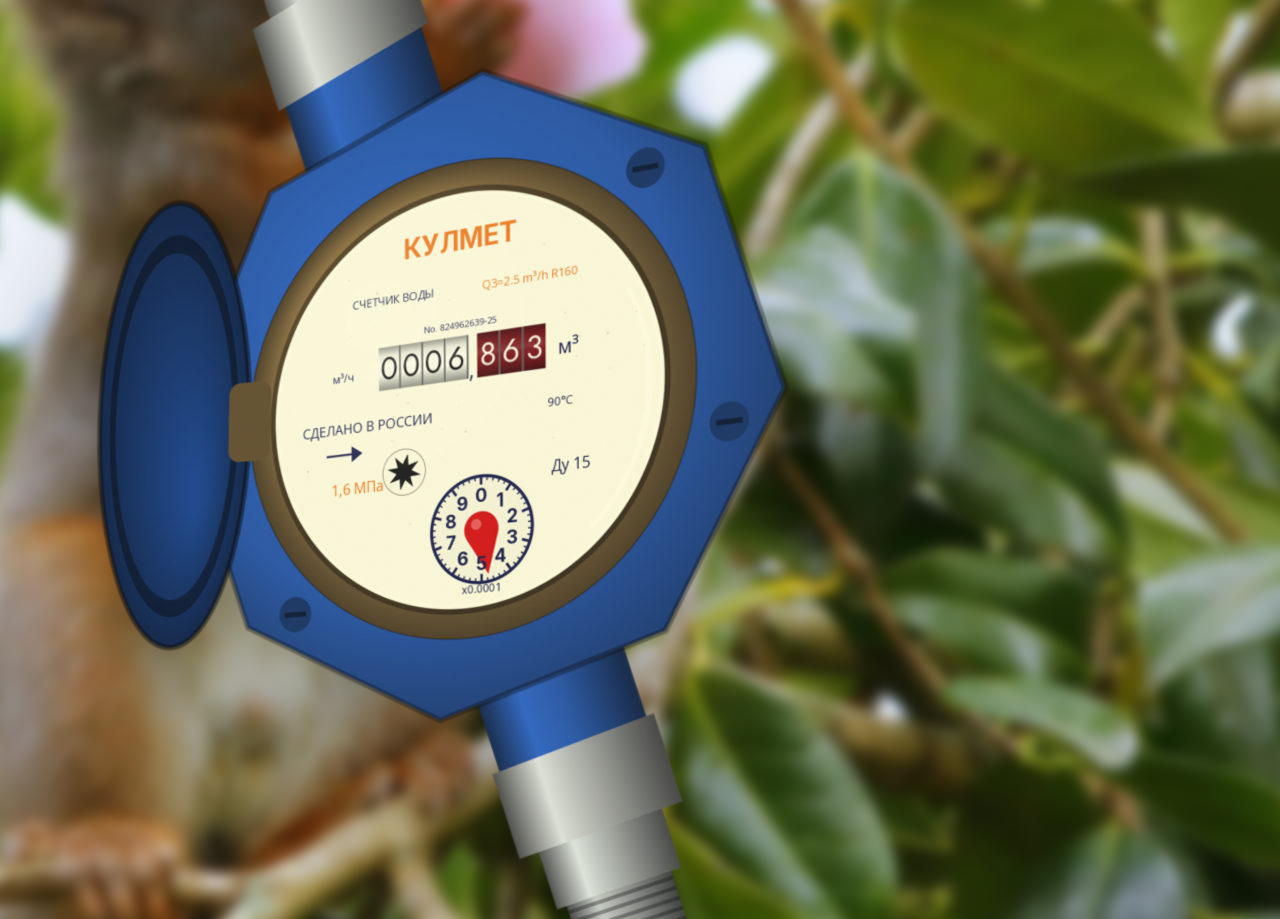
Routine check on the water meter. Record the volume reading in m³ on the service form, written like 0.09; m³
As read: 6.8634; m³
